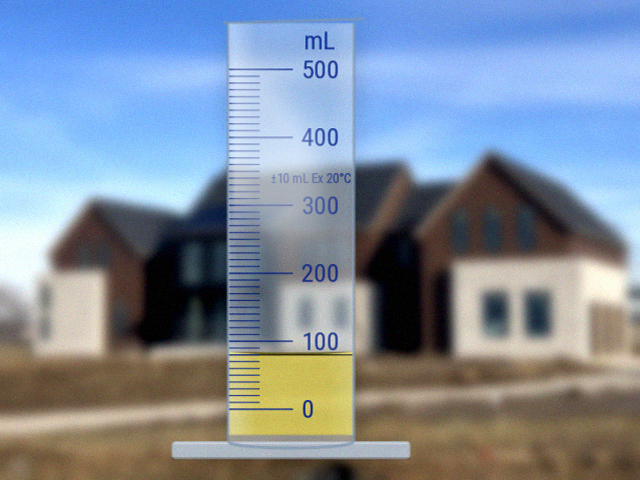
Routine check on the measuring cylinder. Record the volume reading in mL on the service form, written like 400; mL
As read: 80; mL
